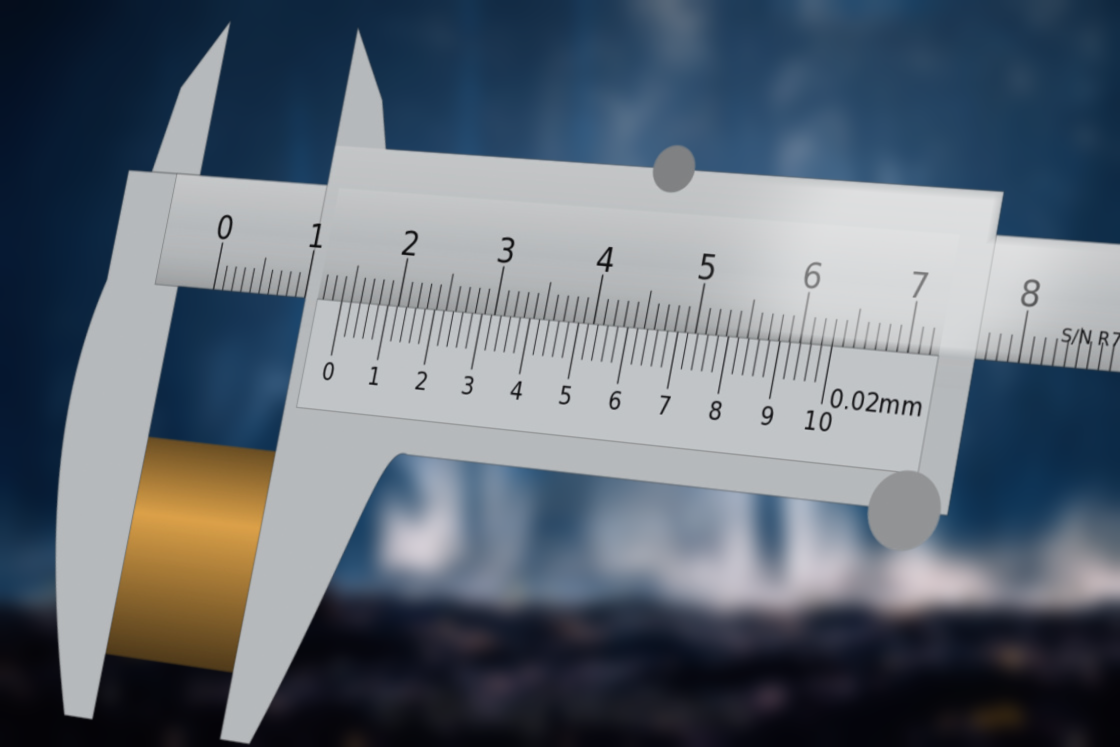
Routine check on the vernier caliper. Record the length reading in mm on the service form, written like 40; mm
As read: 14.0; mm
